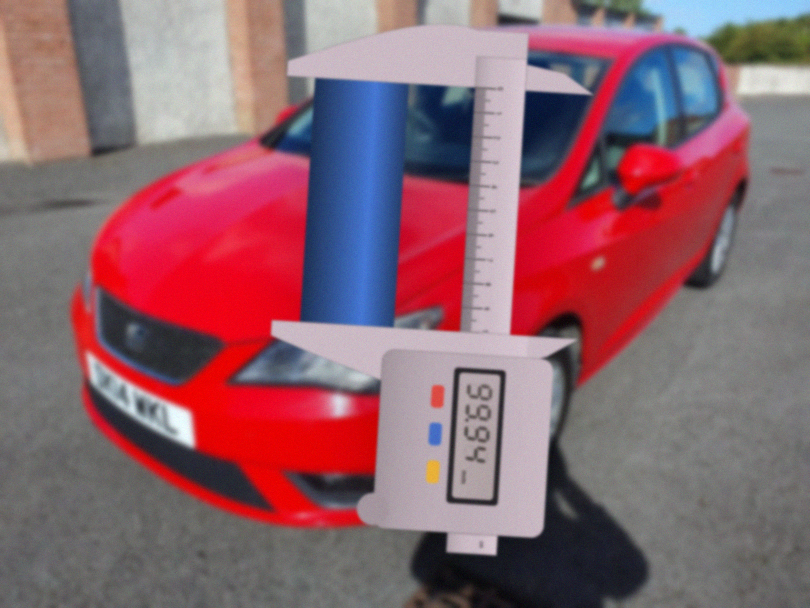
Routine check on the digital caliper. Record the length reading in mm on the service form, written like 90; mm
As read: 99.94; mm
